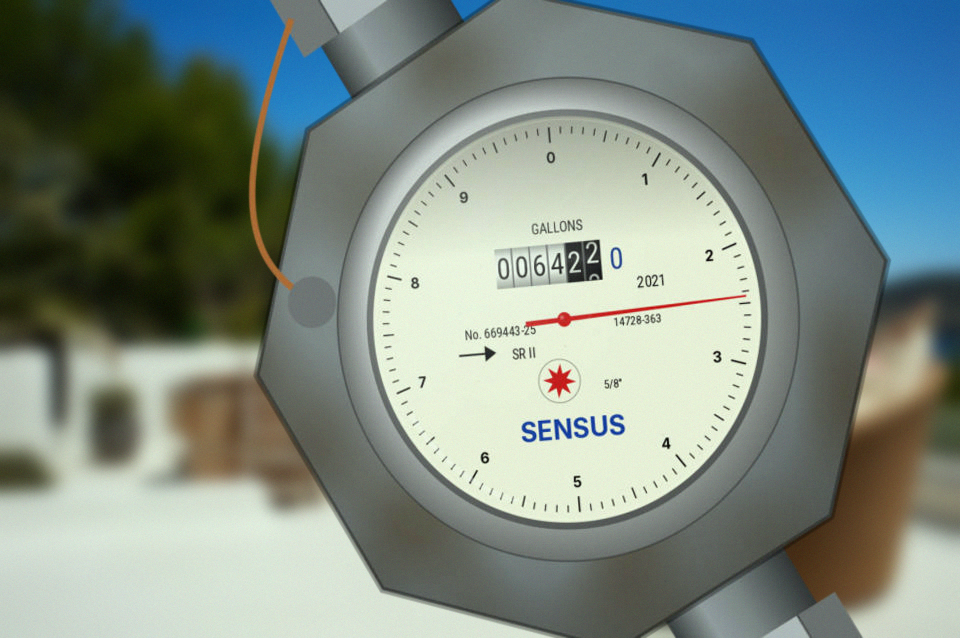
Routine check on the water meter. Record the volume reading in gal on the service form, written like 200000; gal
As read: 64222.4; gal
